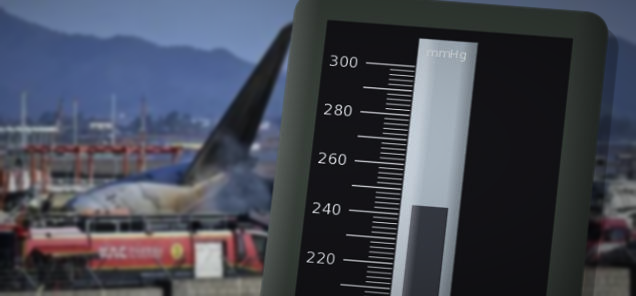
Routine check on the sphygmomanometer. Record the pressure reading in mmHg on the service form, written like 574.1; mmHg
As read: 244; mmHg
